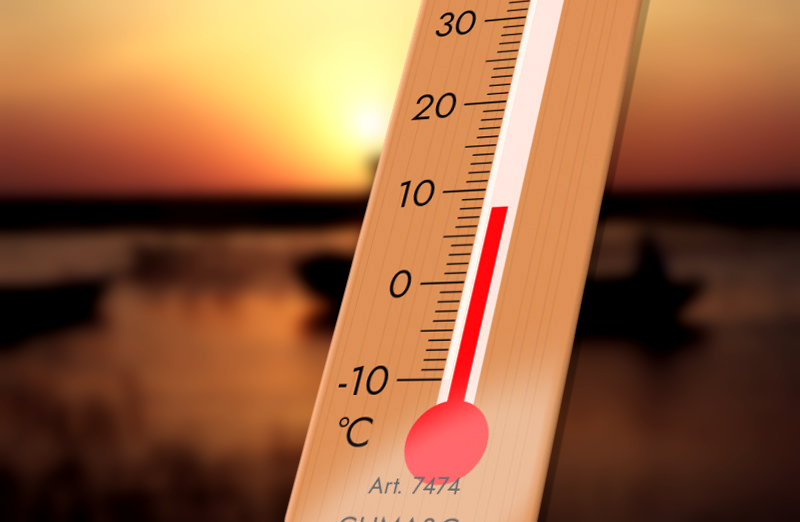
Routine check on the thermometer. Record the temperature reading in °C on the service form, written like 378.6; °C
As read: 8; °C
